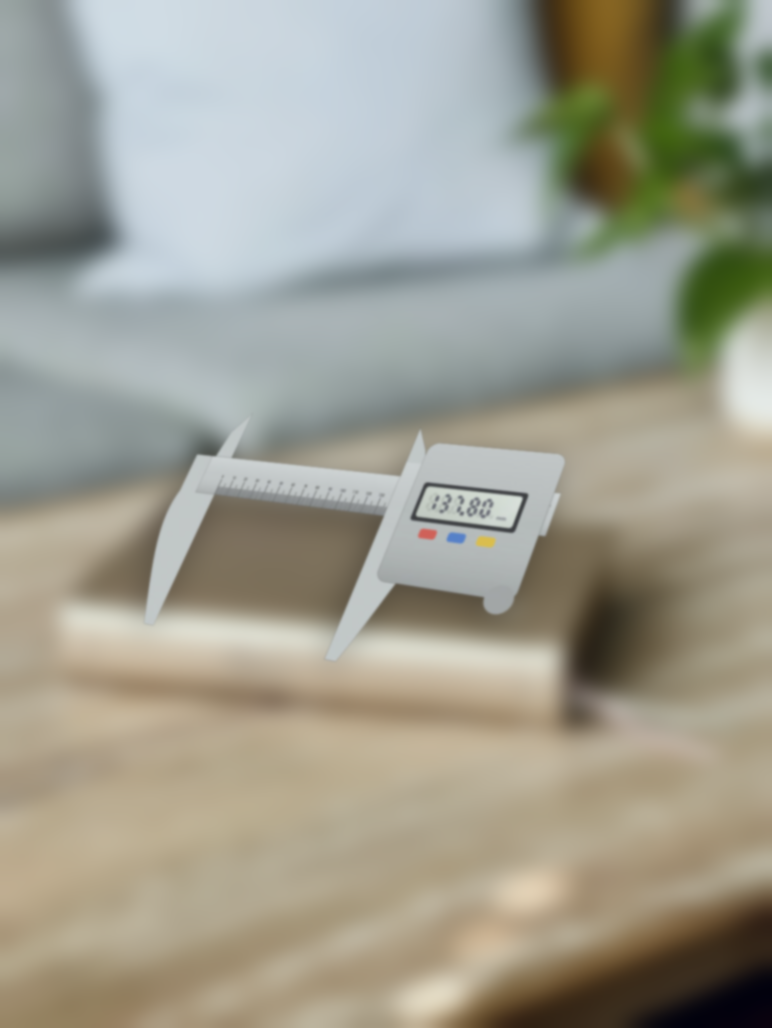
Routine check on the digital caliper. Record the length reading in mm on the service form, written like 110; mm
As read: 137.80; mm
